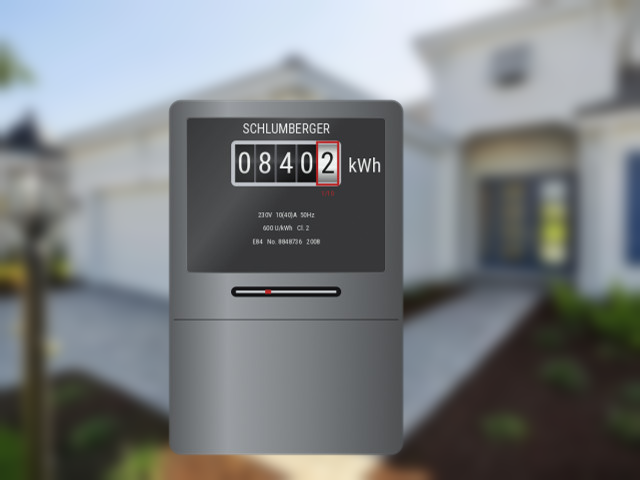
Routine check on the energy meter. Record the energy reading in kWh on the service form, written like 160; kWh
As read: 840.2; kWh
